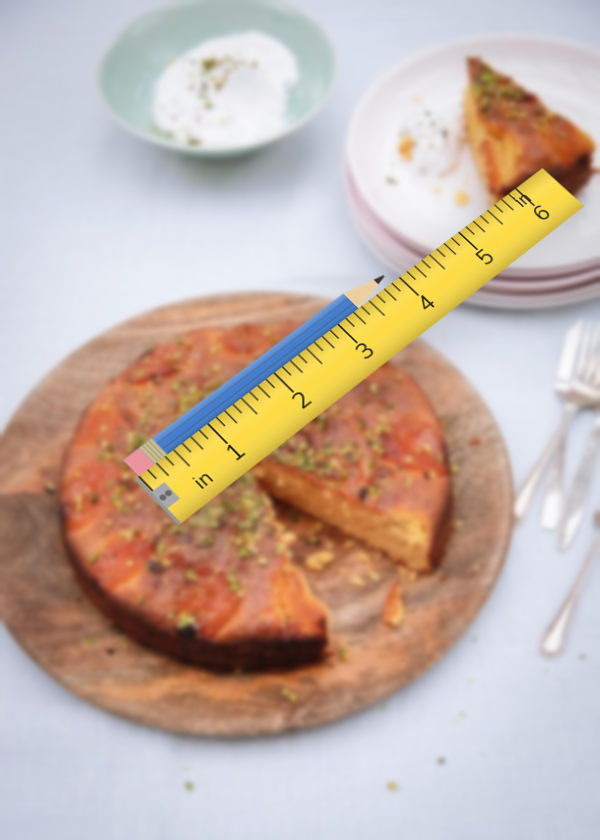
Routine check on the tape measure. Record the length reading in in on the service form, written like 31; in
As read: 3.875; in
